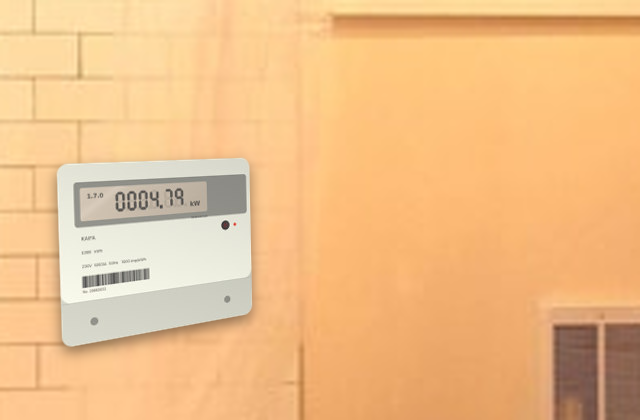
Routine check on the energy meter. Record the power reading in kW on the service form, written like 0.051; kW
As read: 4.79; kW
